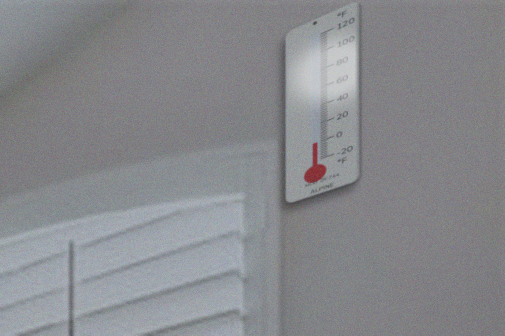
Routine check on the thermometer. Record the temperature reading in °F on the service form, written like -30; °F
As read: 0; °F
